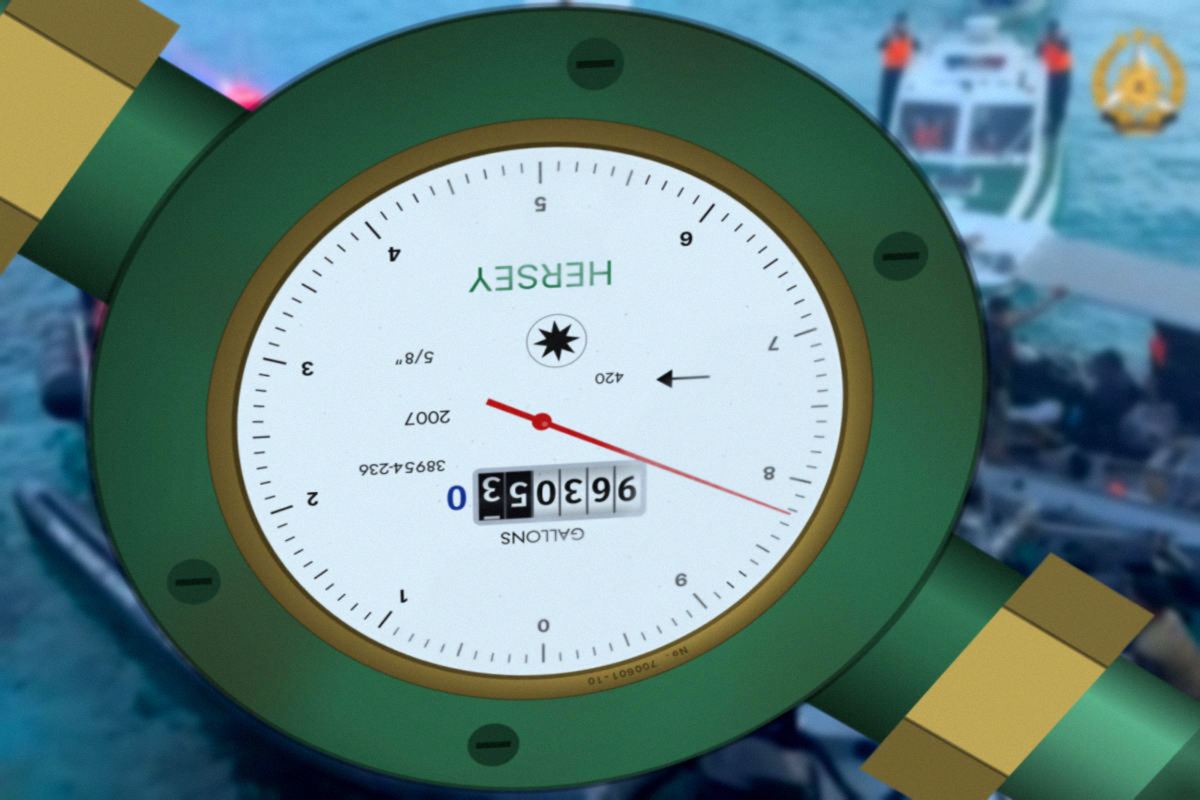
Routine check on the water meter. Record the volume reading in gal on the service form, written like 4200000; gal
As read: 9630528.2; gal
